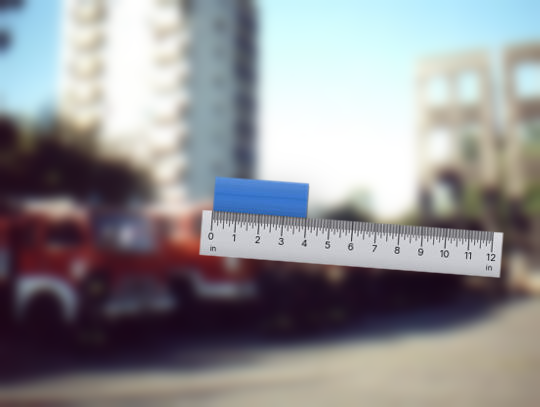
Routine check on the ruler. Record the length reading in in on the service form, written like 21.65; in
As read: 4; in
